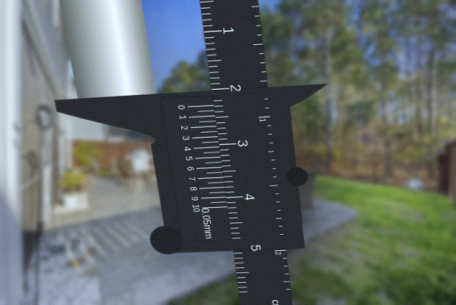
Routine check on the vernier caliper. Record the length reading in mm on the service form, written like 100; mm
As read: 22.8; mm
